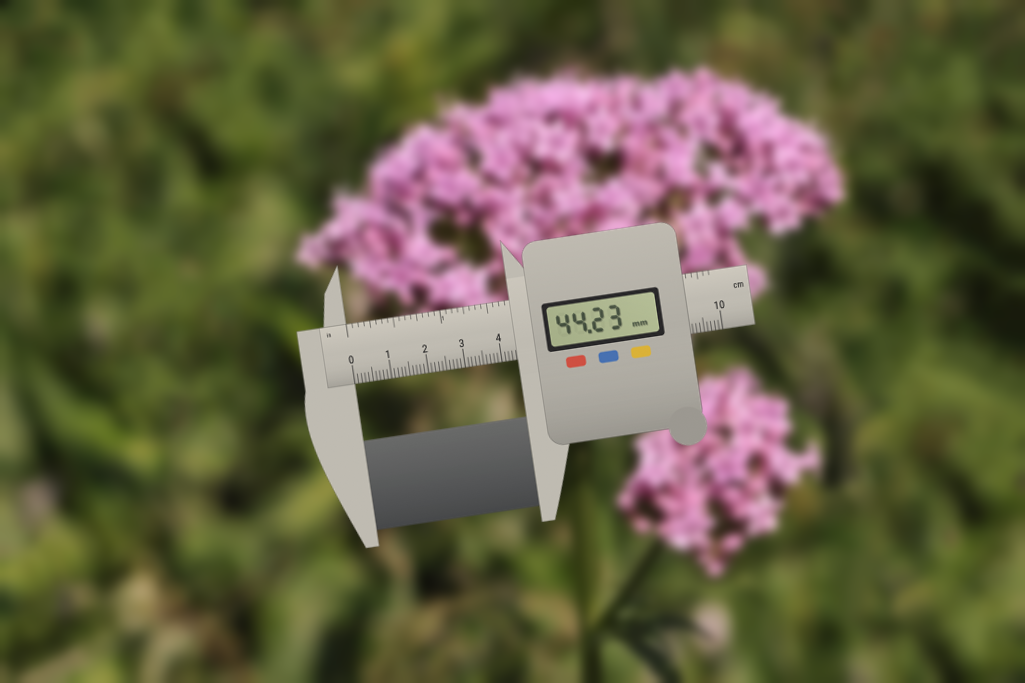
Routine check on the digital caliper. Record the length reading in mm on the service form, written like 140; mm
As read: 44.23; mm
